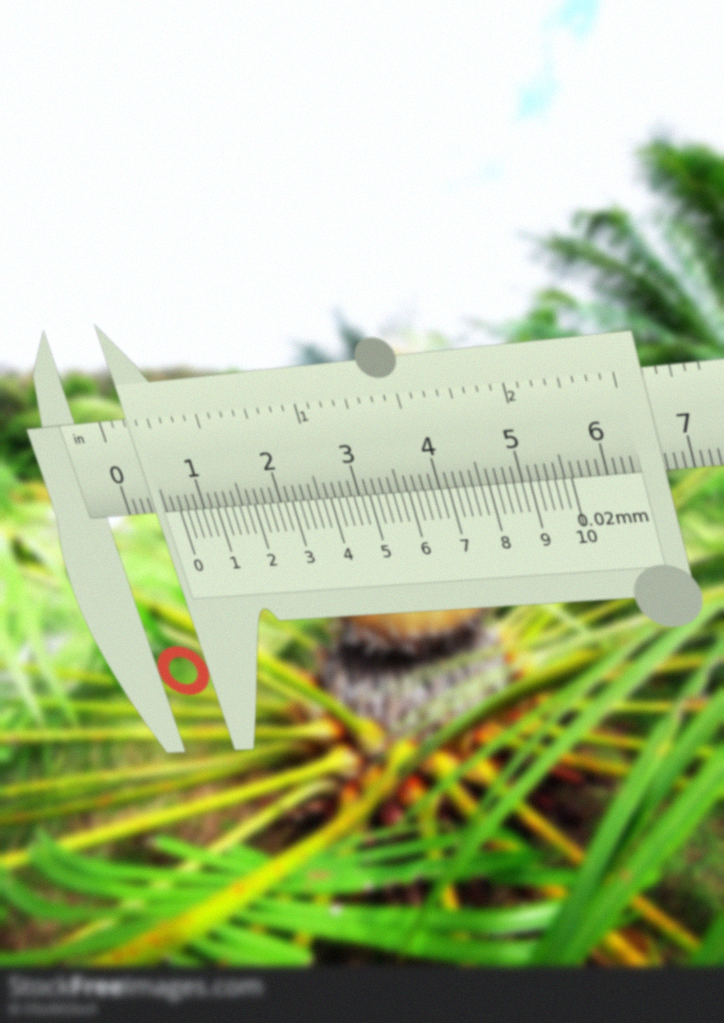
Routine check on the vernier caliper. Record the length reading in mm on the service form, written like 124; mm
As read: 6.8; mm
